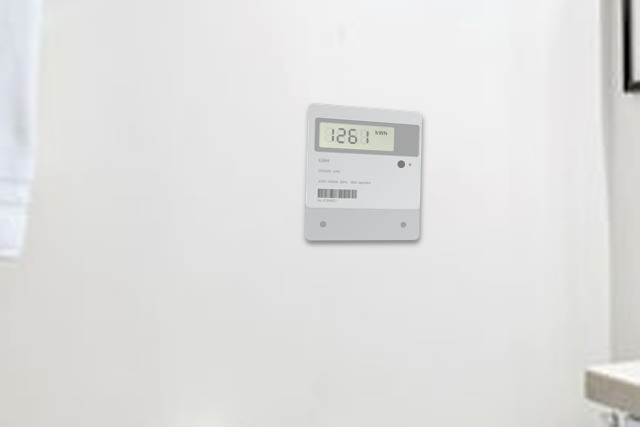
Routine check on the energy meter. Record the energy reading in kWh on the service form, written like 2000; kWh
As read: 1261; kWh
